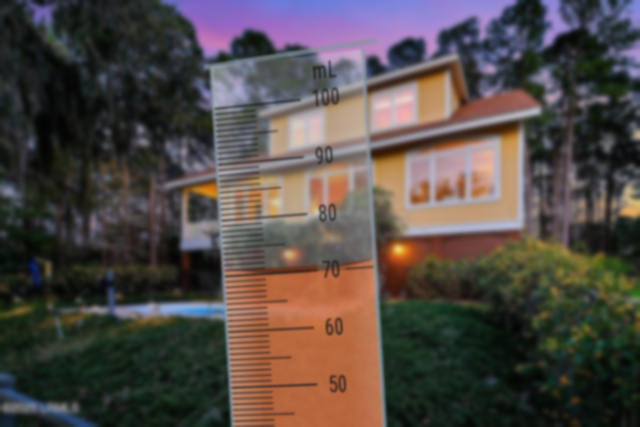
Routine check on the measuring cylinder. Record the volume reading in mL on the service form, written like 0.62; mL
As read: 70; mL
